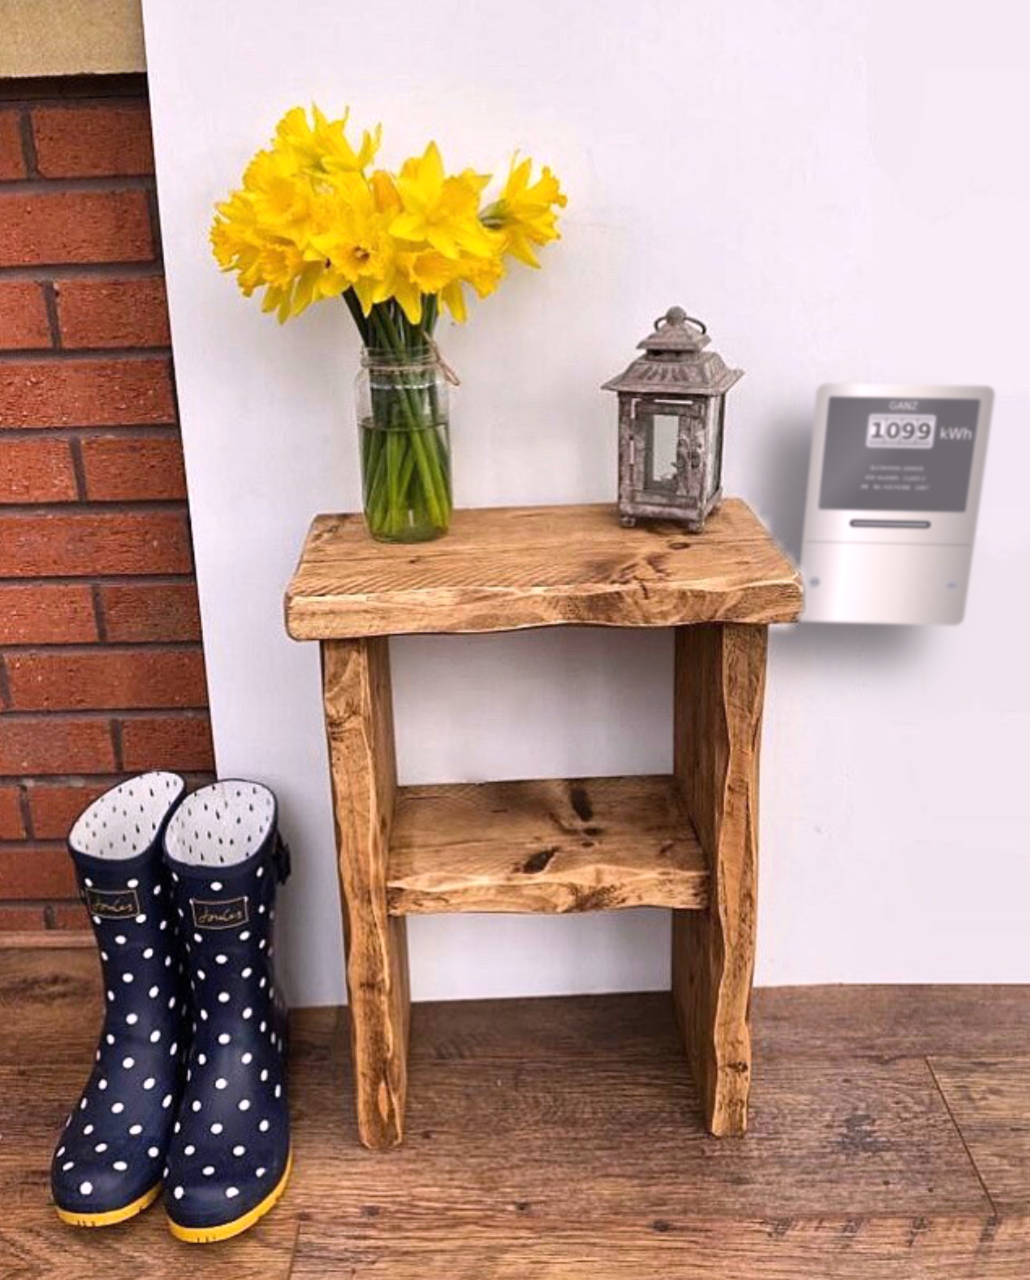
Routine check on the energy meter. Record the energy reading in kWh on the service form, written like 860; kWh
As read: 1099; kWh
